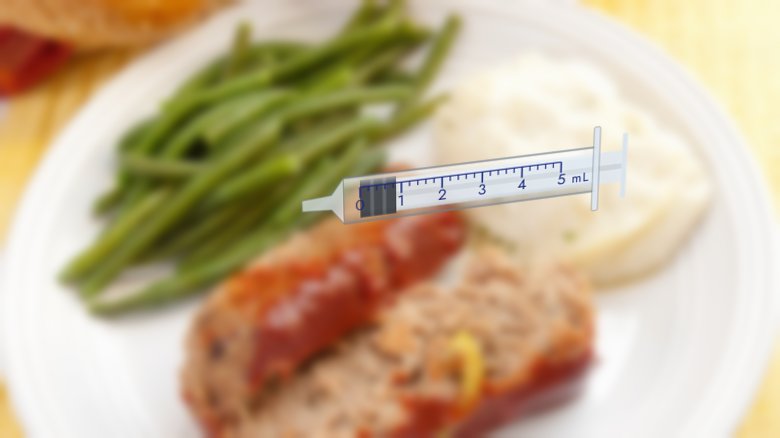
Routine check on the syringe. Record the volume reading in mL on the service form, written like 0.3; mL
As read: 0; mL
